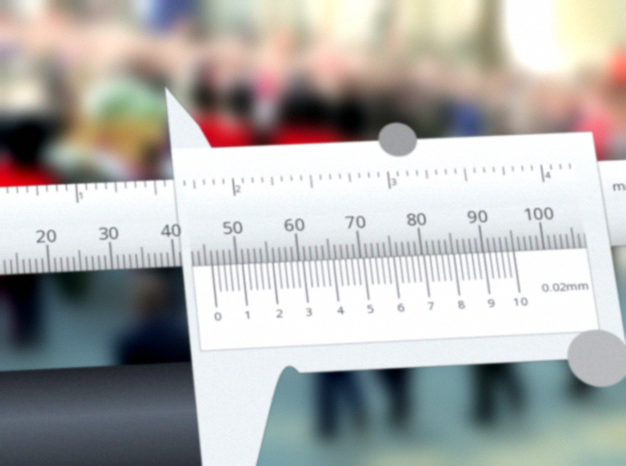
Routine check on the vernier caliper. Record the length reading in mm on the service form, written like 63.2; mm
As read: 46.0; mm
